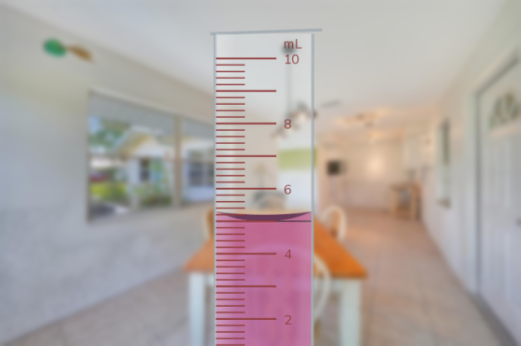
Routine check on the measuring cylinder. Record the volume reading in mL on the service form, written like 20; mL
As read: 5; mL
